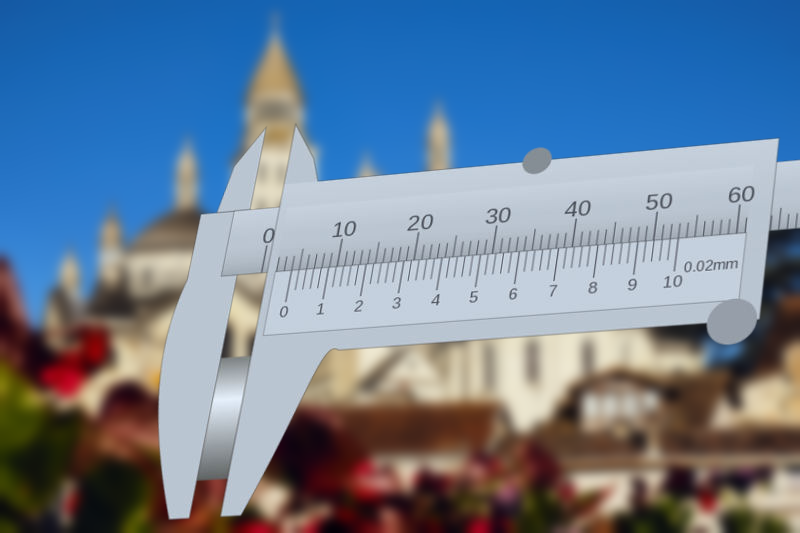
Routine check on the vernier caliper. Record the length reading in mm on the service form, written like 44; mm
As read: 4.0; mm
